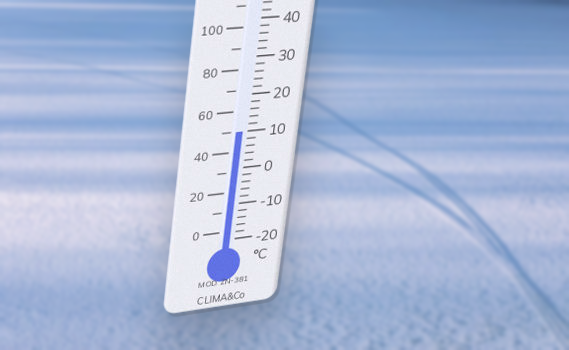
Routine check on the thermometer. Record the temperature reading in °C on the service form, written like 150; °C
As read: 10; °C
